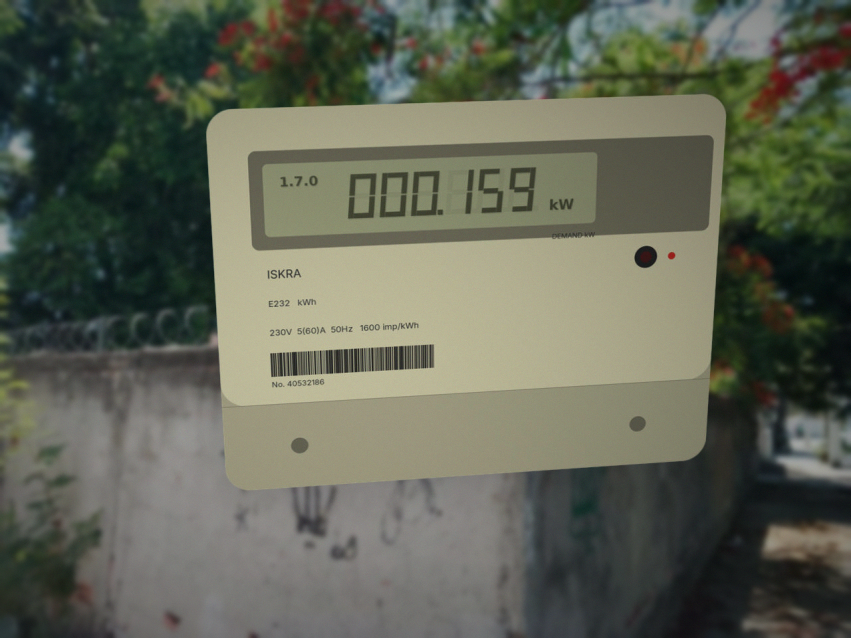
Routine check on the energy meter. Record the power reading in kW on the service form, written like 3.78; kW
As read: 0.159; kW
